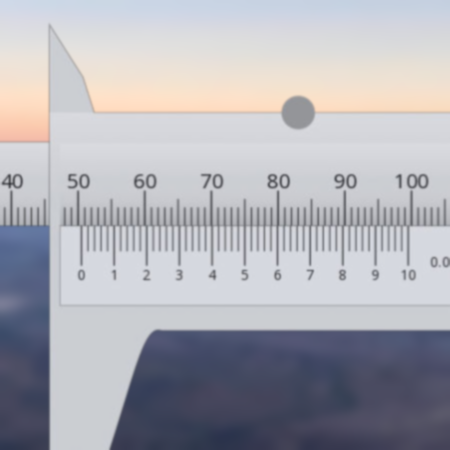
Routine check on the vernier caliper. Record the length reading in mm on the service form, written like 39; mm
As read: 50.5; mm
